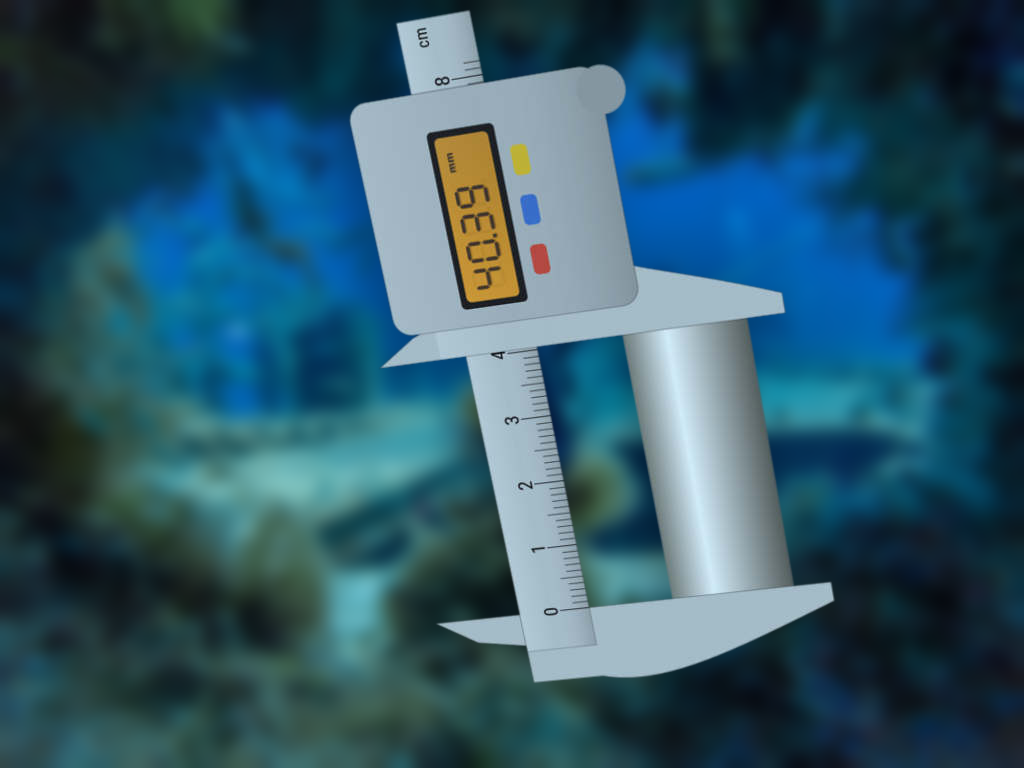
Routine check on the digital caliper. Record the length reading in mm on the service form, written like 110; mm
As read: 40.39; mm
